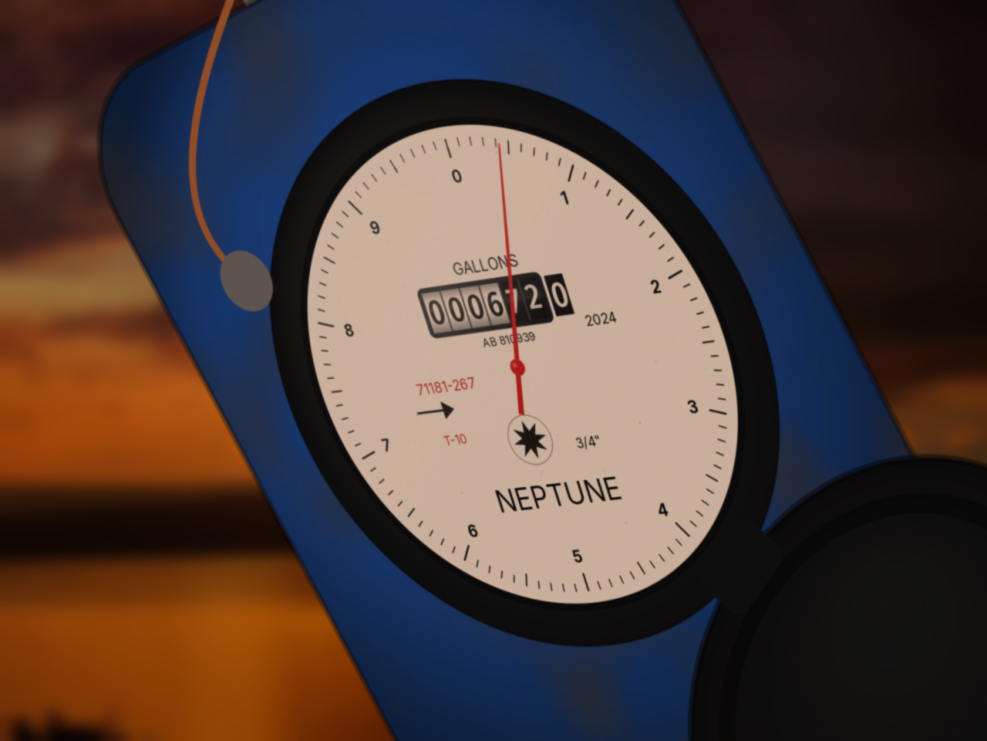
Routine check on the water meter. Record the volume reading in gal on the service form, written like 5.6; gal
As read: 6720.4; gal
